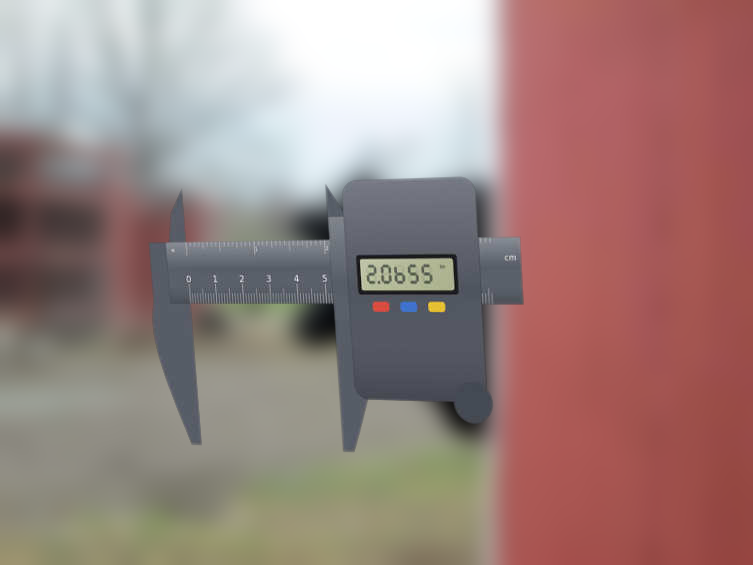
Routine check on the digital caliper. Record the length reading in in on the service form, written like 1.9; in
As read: 2.0655; in
